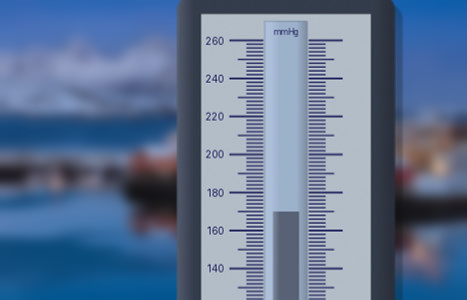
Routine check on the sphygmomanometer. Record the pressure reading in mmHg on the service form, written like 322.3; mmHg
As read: 170; mmHg
